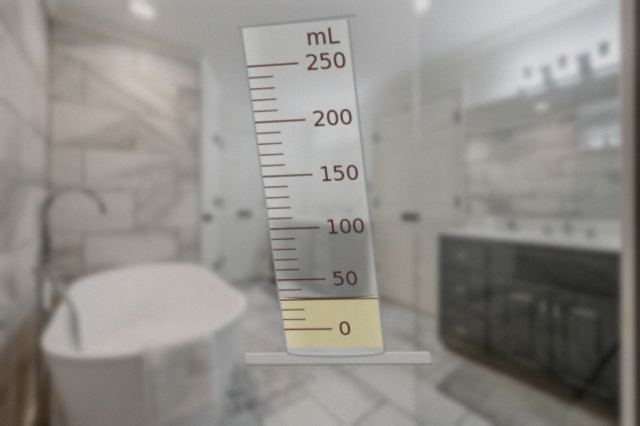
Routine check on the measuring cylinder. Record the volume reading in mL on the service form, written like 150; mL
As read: 30; mL
